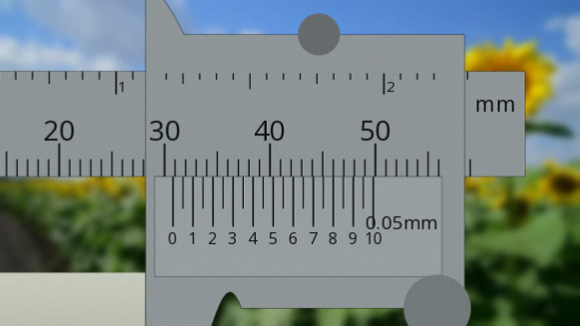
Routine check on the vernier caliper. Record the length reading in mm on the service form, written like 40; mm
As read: 30.8; mm
